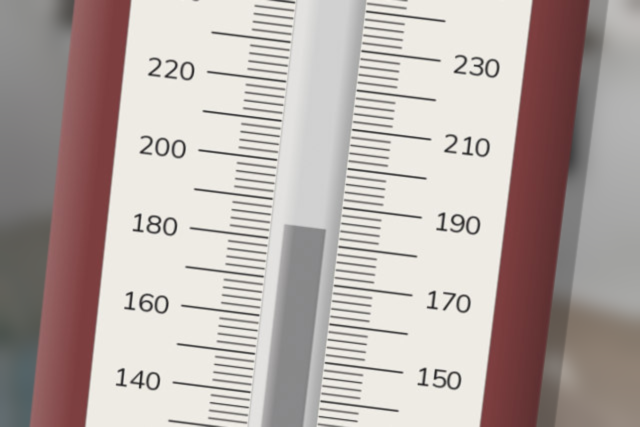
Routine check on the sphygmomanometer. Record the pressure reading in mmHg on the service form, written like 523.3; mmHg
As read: 184; mmHg
